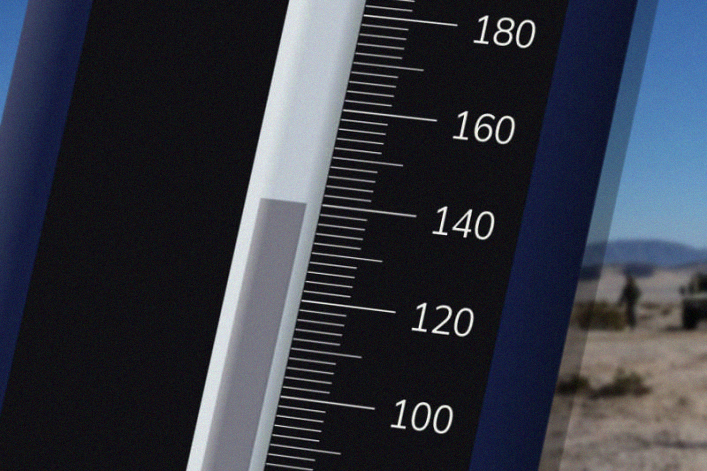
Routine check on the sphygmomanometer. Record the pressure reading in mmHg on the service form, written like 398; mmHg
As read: 140; mmHg
